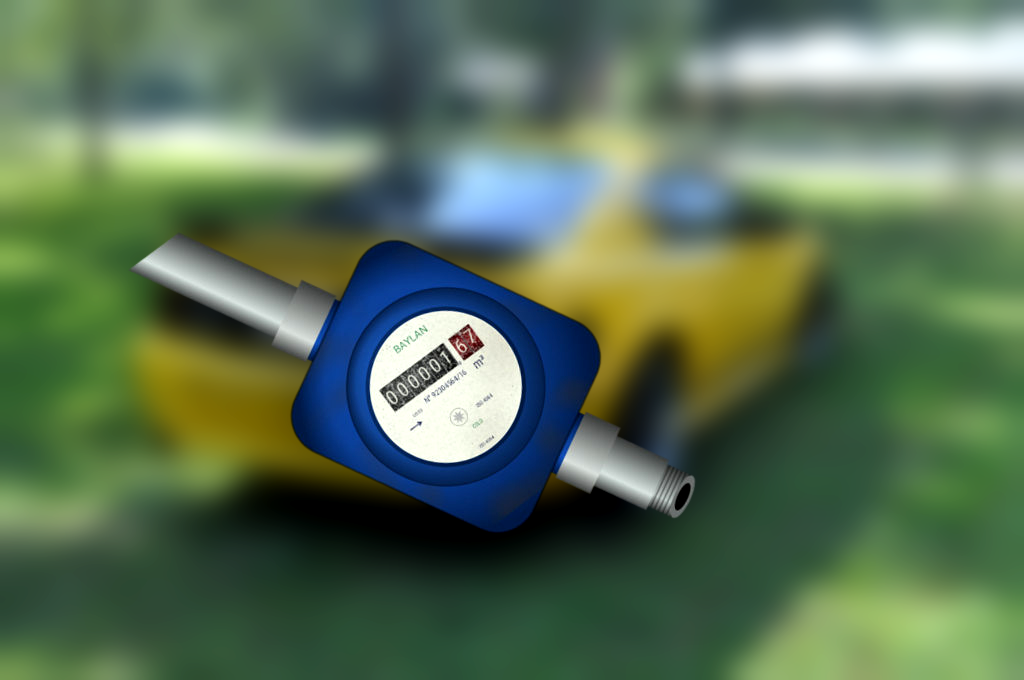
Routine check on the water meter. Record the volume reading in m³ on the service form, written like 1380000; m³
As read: 1.67; m³
